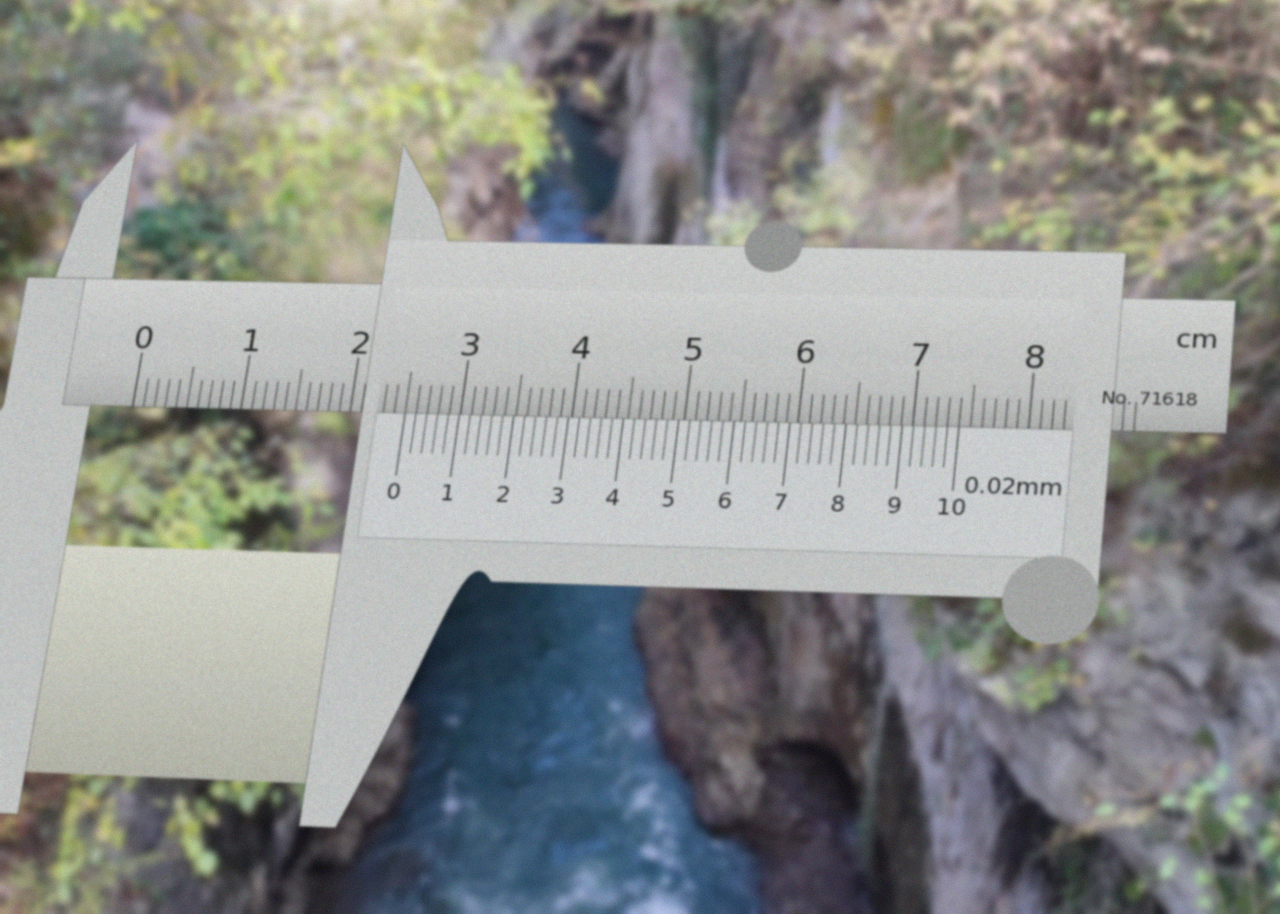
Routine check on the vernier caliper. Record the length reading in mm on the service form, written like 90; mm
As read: 25.0; mm
